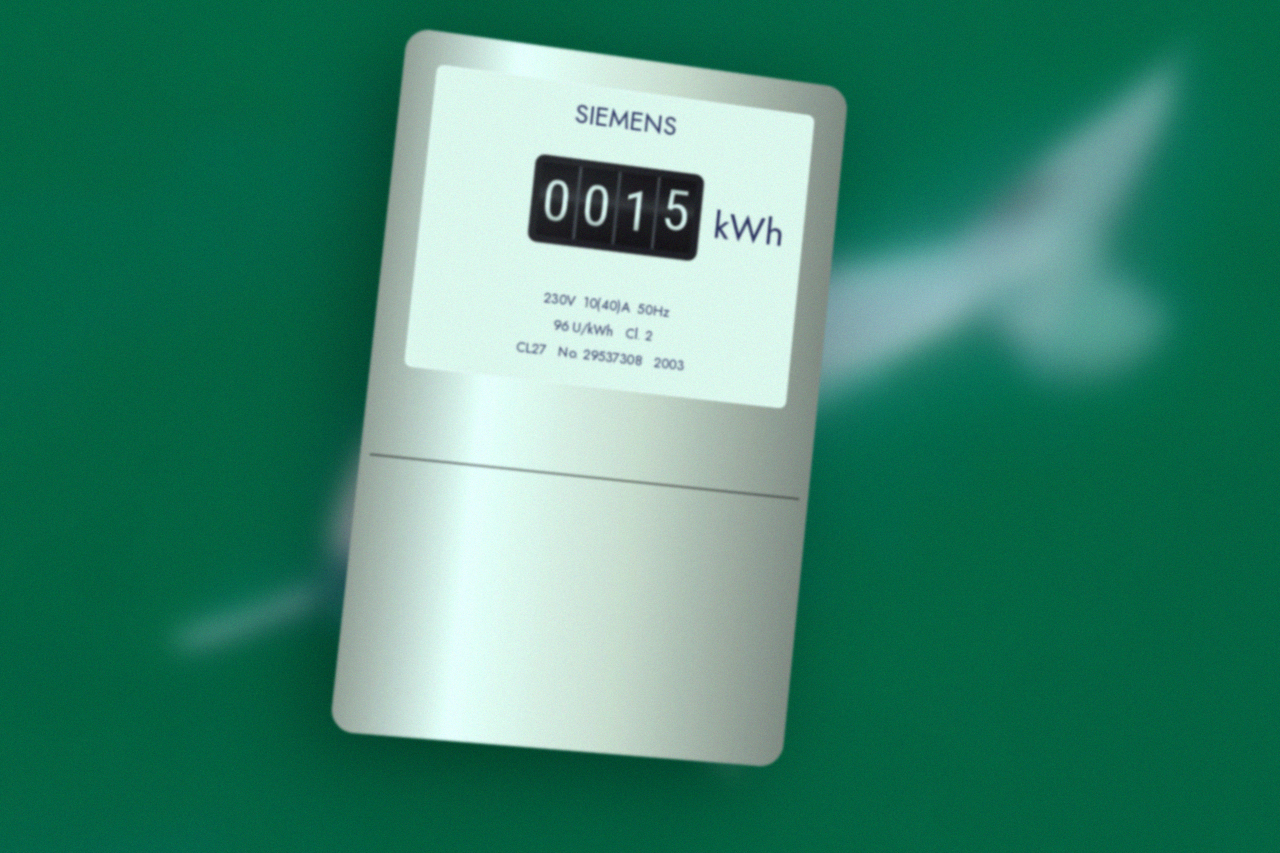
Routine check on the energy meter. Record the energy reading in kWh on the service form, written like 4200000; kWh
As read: 15; kWh
